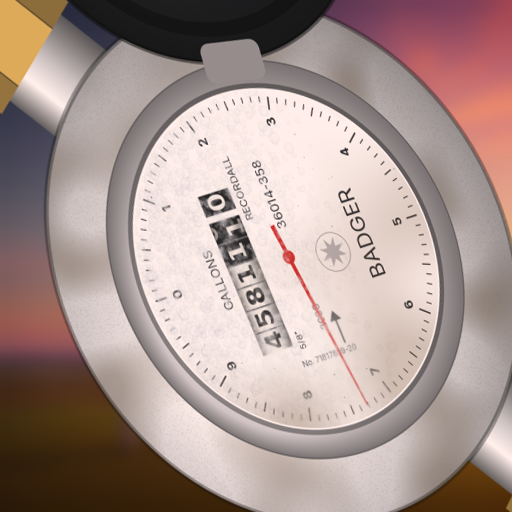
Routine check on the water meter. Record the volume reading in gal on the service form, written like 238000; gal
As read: 4581107.3; gal
